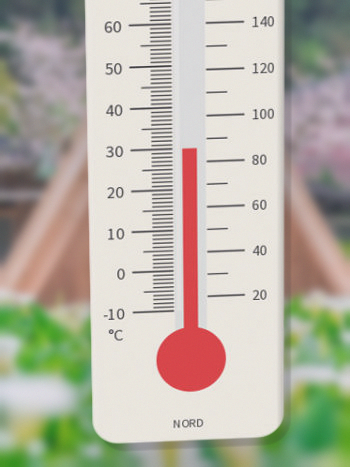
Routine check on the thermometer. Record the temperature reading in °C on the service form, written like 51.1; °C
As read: 30; °C
